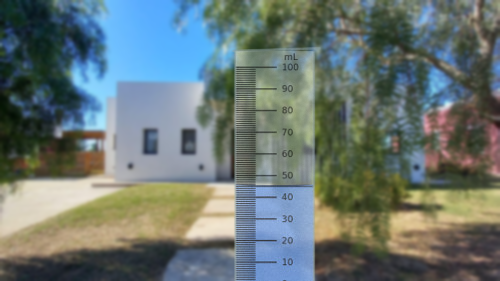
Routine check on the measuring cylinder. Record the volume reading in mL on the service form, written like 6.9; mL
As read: 45; mL
